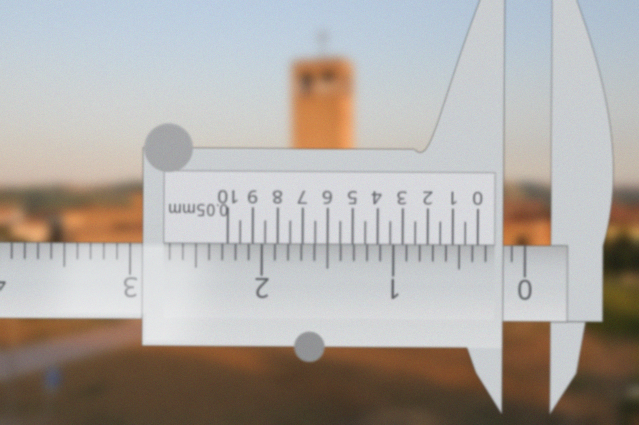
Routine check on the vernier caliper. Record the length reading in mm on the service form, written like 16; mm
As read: 3.6; mm
